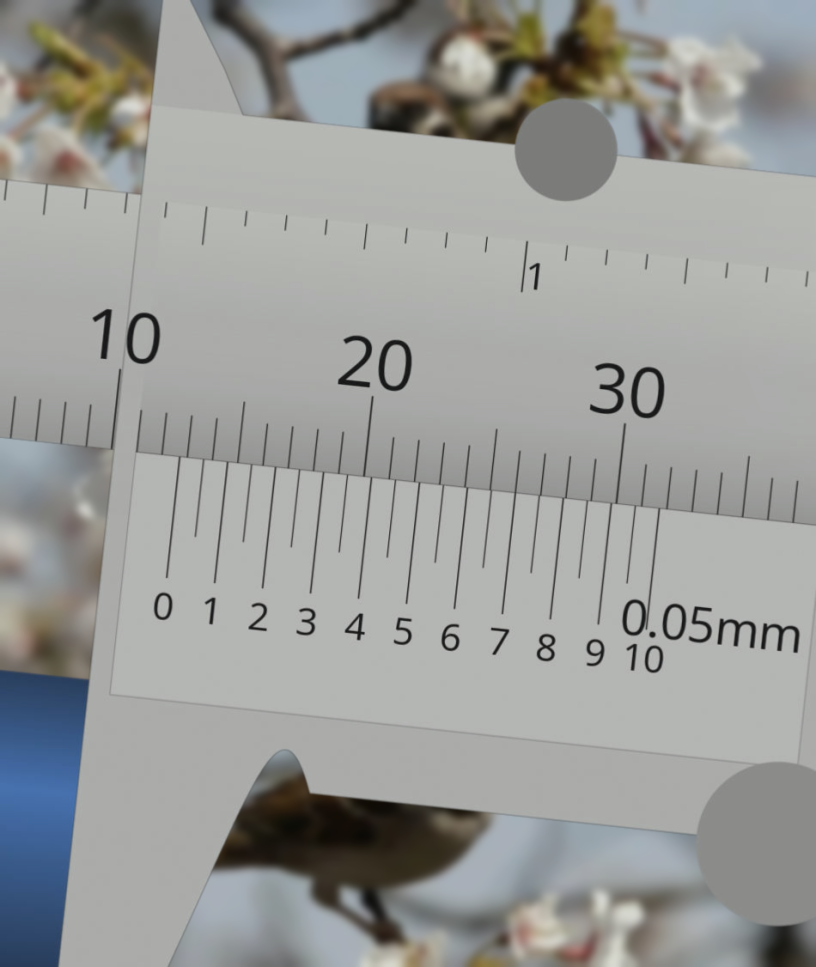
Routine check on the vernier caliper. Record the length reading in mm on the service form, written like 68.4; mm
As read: 12.70; mm
